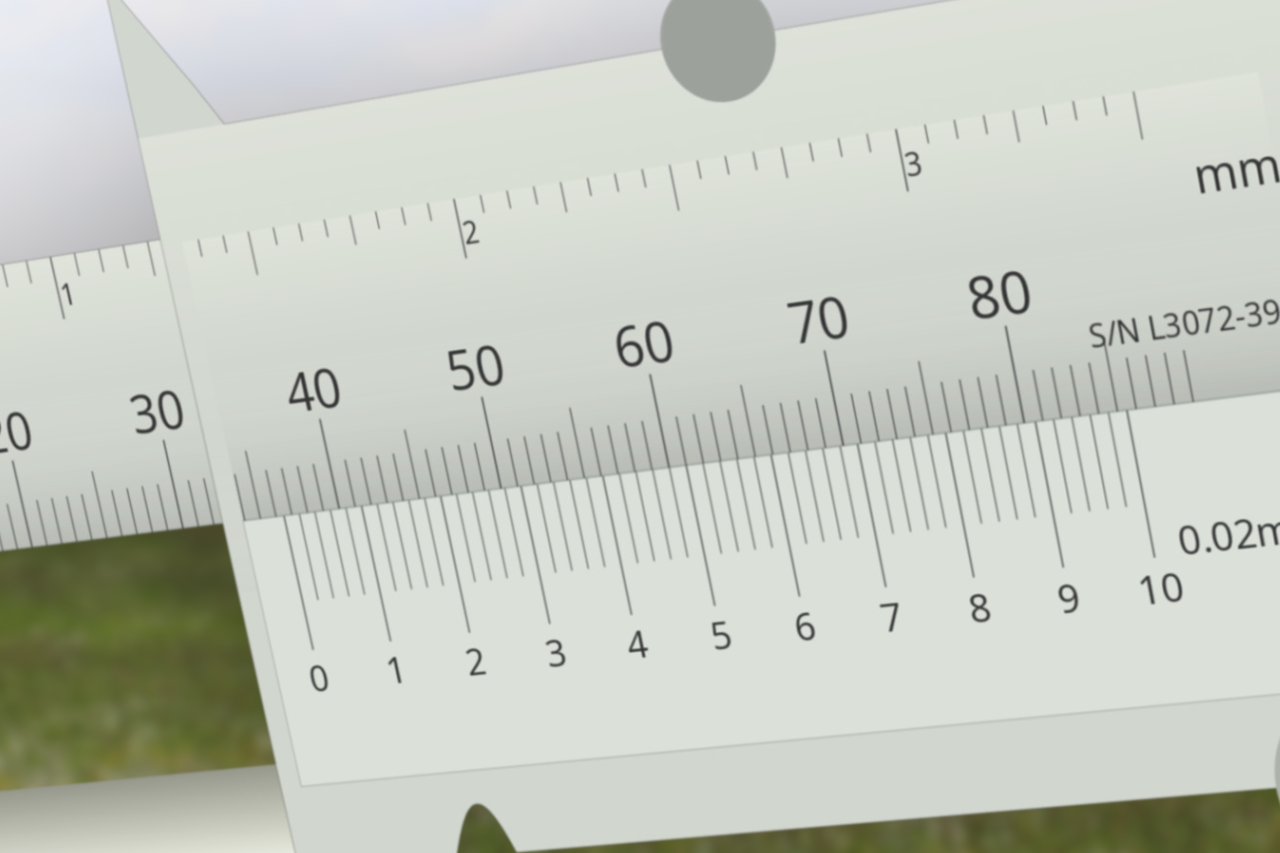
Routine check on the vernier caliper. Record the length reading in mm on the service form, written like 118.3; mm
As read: 36.5; mm
